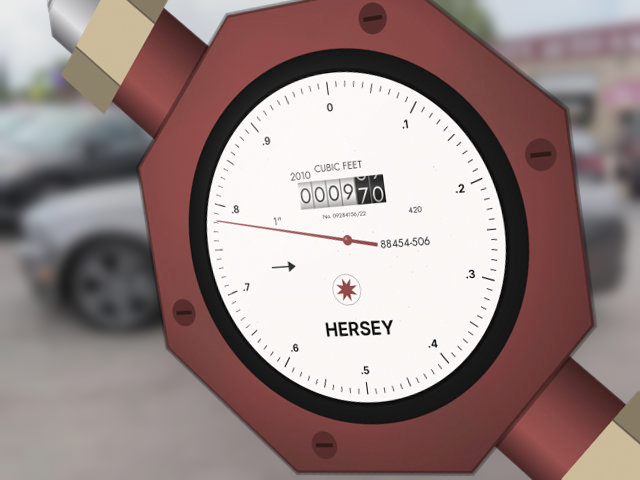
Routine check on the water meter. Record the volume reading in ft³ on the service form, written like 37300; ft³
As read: 969.78; ft³
